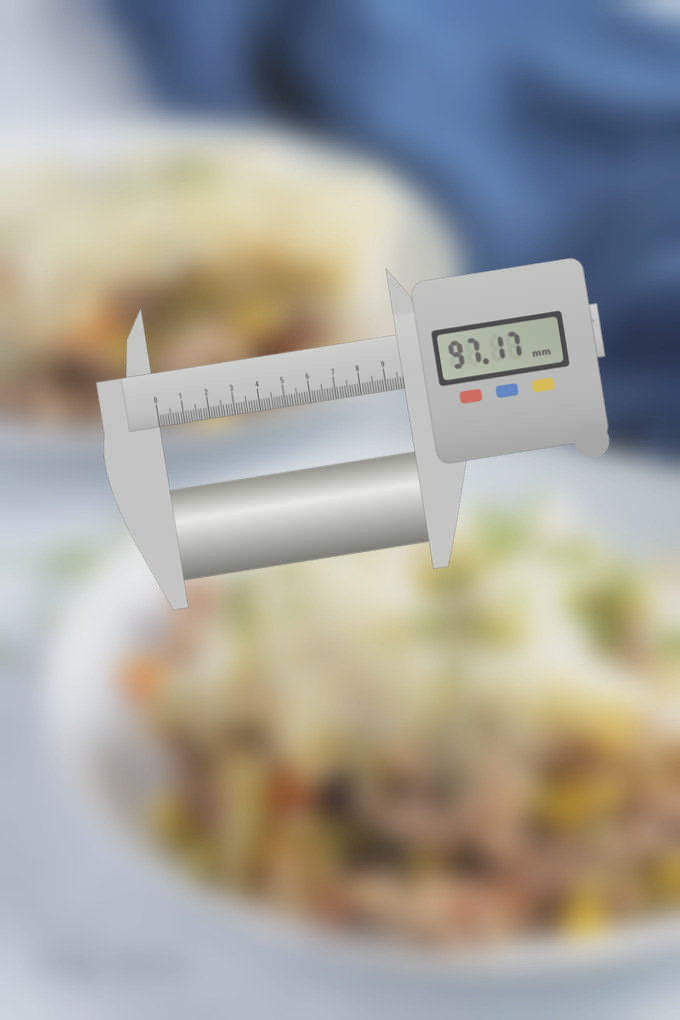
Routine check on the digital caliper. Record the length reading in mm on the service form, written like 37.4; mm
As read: 97.17; mm
